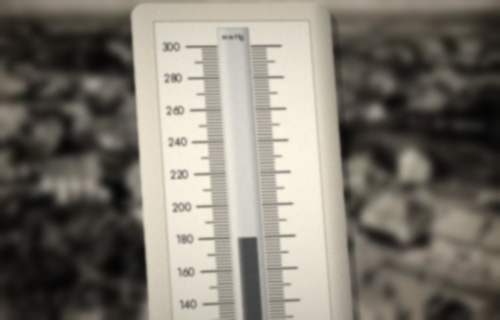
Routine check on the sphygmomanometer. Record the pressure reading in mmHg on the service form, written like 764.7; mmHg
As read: 180; mmHg
